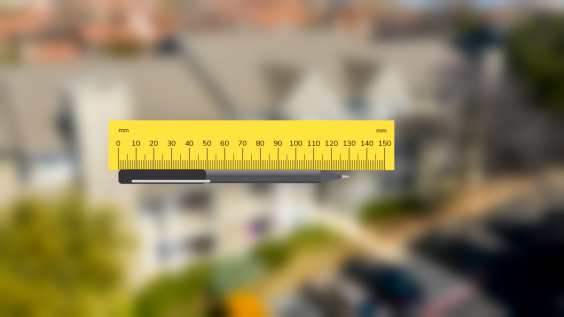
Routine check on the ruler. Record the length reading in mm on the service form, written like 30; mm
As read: 130; mm
